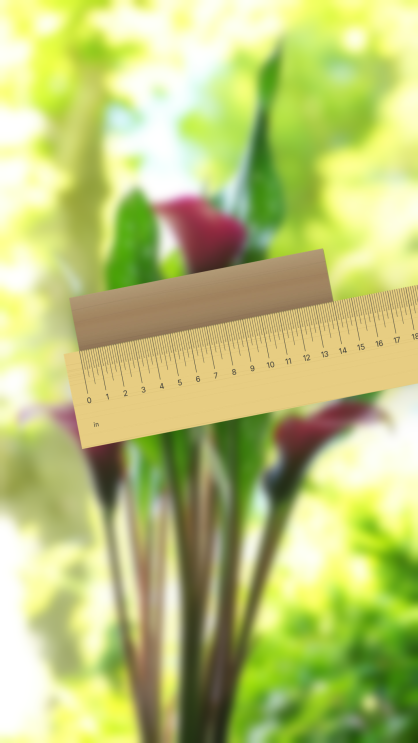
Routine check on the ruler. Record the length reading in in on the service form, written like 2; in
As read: 14; in
